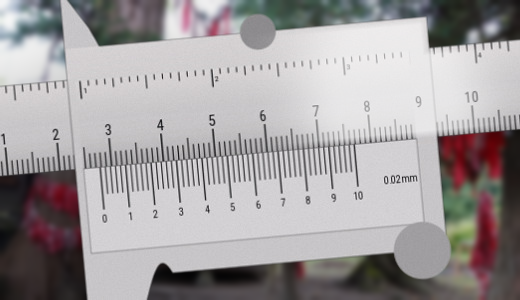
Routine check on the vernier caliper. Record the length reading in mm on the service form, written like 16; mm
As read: 27.8; mm
